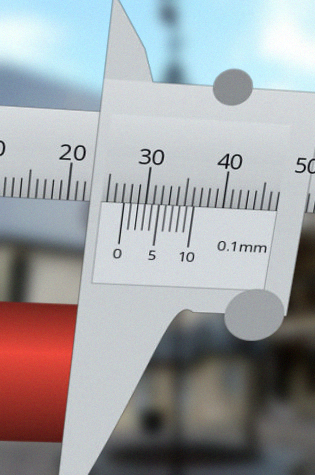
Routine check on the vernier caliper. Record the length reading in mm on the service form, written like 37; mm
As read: 27.2; mm
